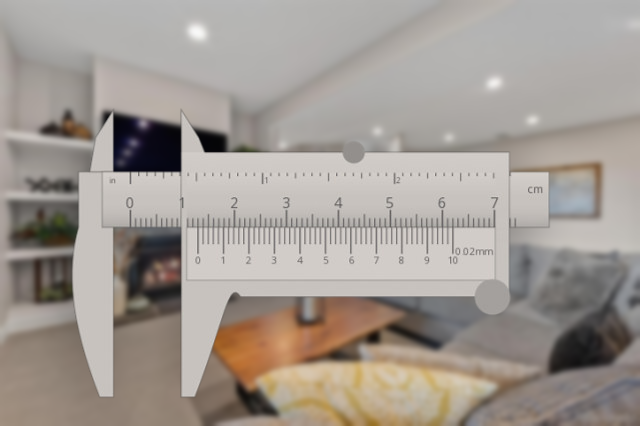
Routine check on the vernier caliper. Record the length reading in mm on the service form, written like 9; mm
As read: 13.0; mm
